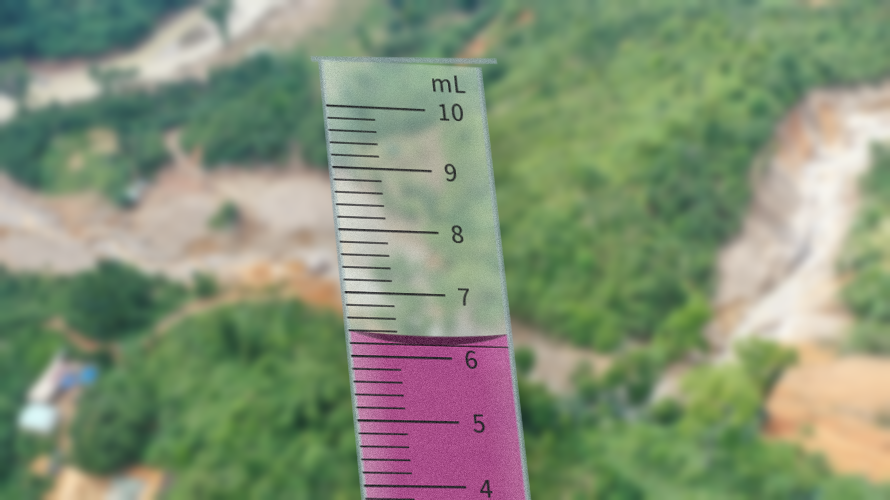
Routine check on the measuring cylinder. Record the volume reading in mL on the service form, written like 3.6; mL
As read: 6.2; mL
